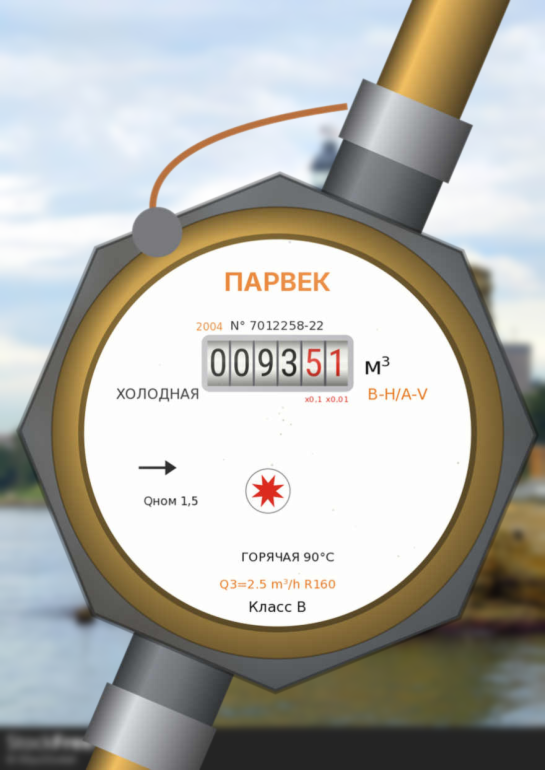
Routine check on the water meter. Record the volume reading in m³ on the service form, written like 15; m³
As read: 93.51; m³
